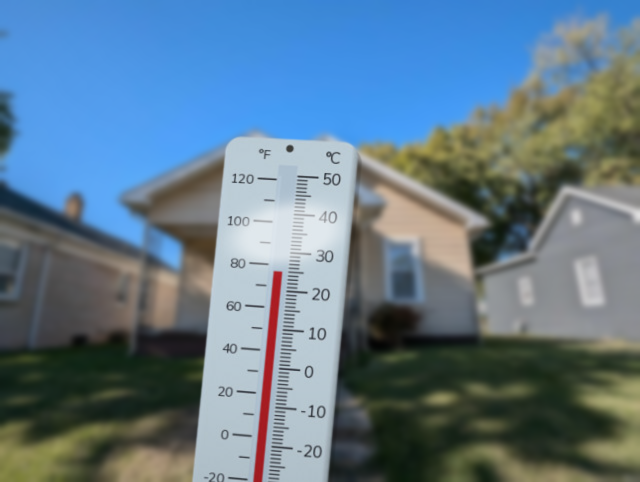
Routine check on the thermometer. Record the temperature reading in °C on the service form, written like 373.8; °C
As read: 25; °C
